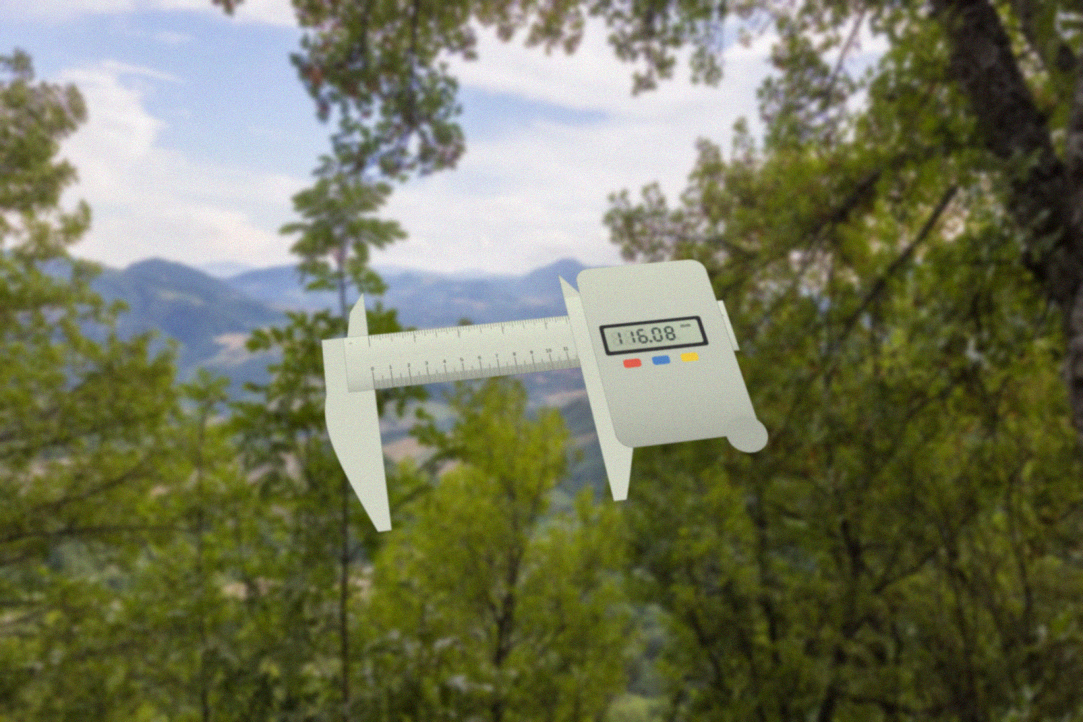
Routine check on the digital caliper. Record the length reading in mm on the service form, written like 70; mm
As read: 116.08; mm
